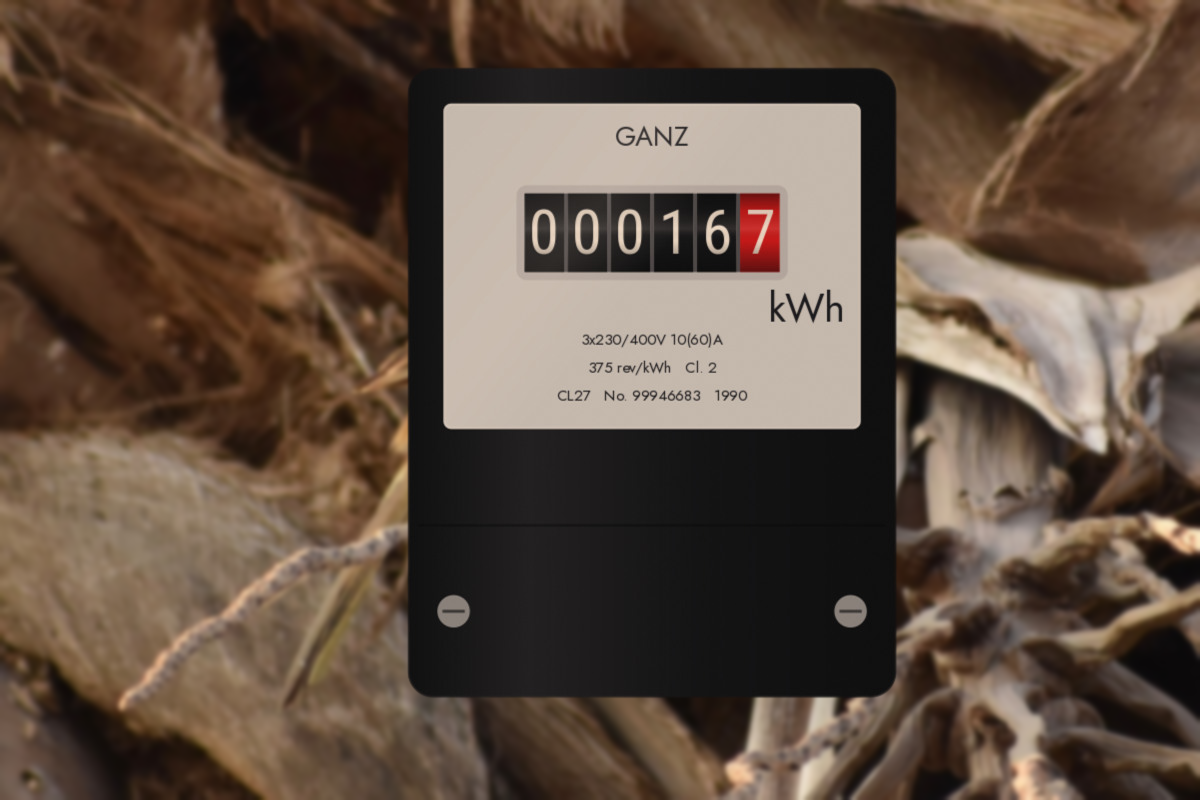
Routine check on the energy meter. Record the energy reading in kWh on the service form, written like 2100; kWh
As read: 16.7; kWh
